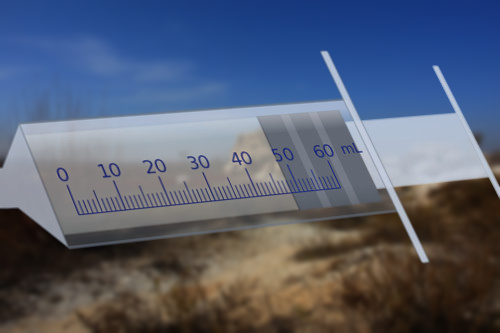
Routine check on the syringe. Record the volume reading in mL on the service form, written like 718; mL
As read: 48; mL
